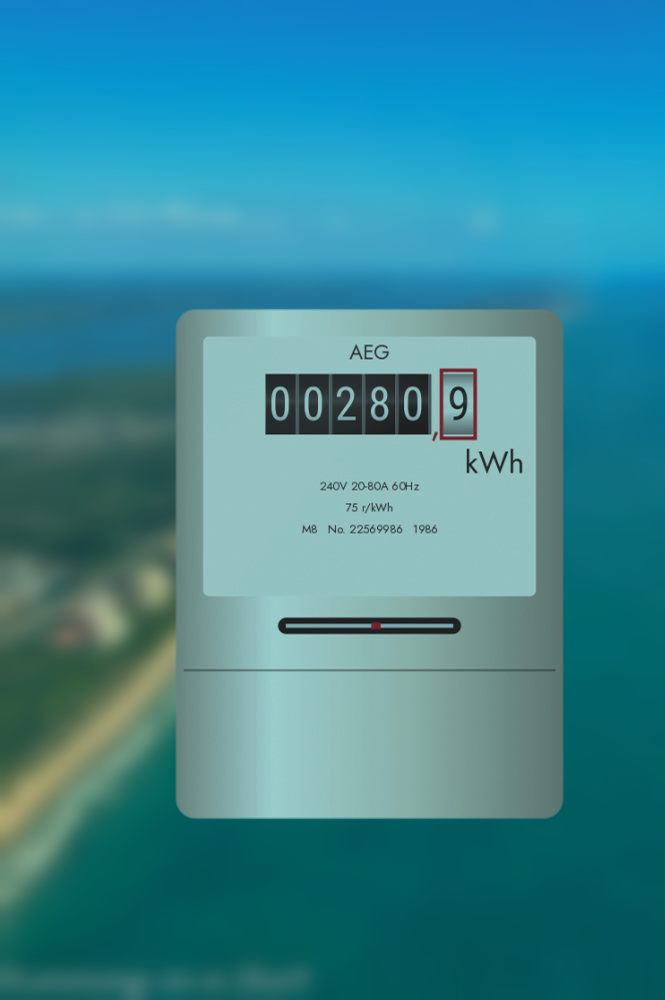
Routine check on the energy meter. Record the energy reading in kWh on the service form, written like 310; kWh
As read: 280.9; kWh
